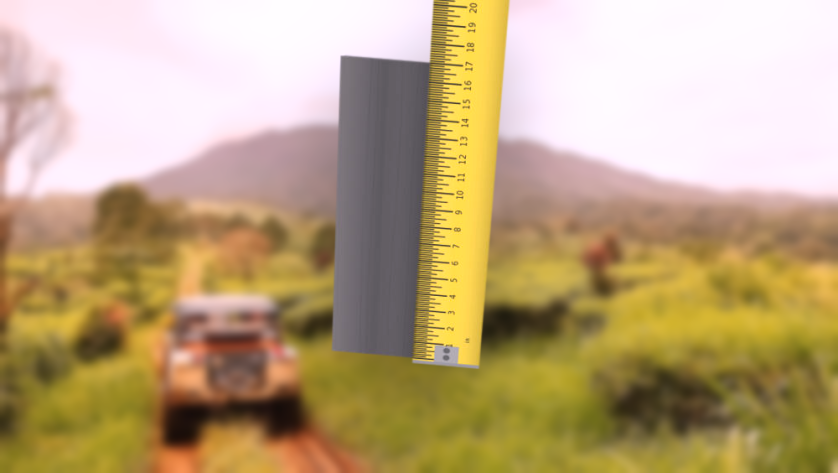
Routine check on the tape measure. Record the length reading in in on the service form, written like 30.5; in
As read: 17; in
